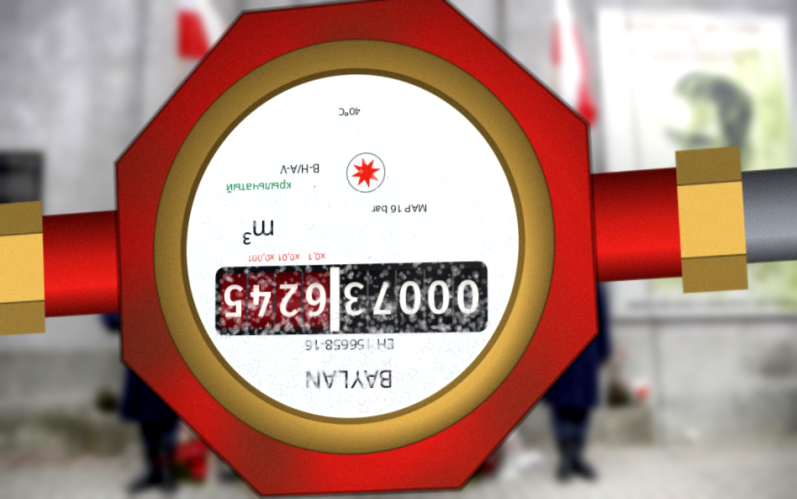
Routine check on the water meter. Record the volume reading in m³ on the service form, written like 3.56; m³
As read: 73.6245; m³
